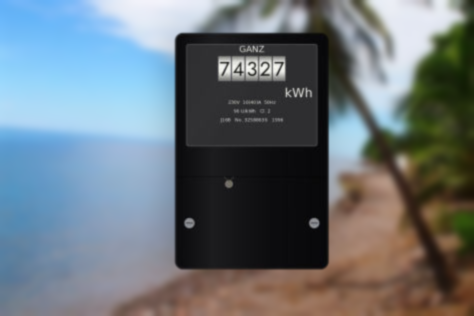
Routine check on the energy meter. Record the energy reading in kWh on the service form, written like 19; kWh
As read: 74327; kWh
